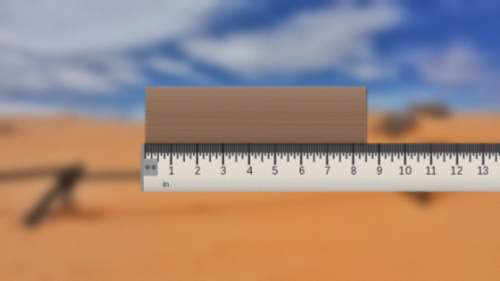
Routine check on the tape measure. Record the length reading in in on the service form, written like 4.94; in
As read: 8.5; in
